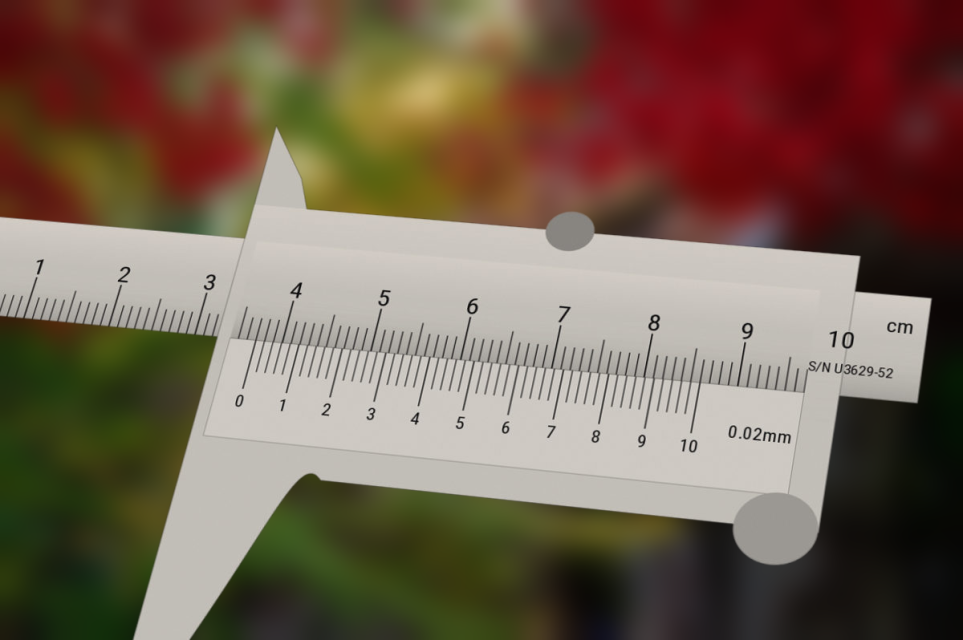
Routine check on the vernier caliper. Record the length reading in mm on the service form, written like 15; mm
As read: 37.0; mm
